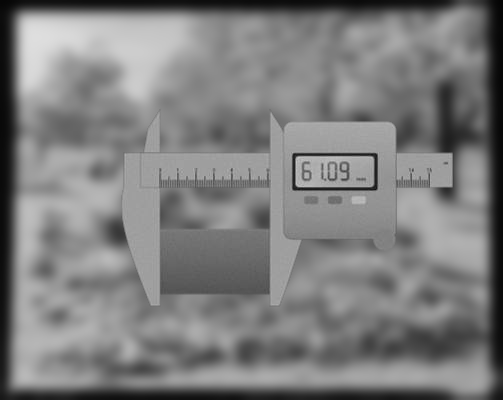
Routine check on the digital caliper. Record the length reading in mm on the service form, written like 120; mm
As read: 61.09; mm
